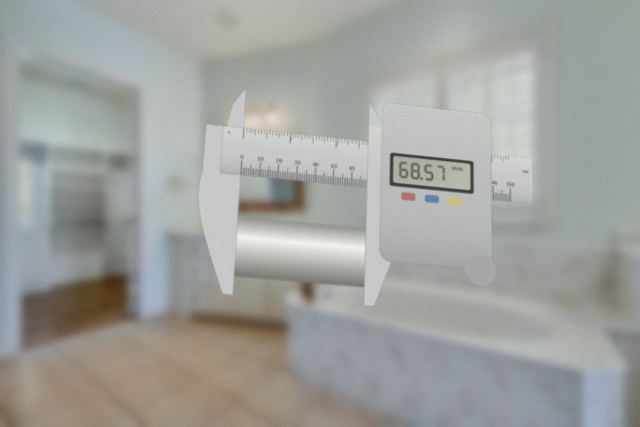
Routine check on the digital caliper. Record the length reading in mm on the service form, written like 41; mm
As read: 68.57; mm
